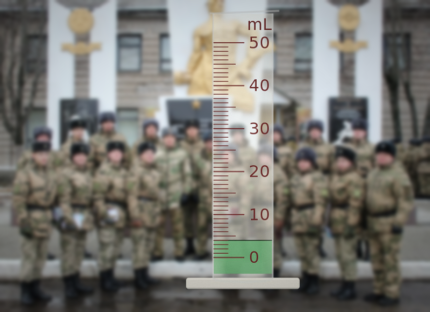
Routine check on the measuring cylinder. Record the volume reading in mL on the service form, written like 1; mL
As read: 4; mL
